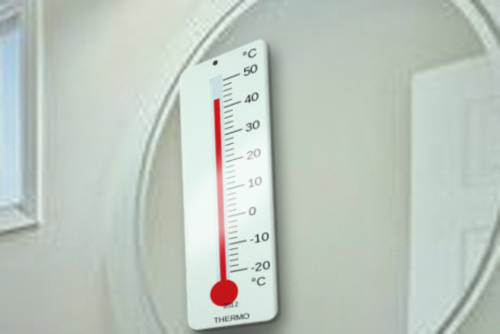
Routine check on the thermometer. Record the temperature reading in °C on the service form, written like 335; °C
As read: 44; °C
